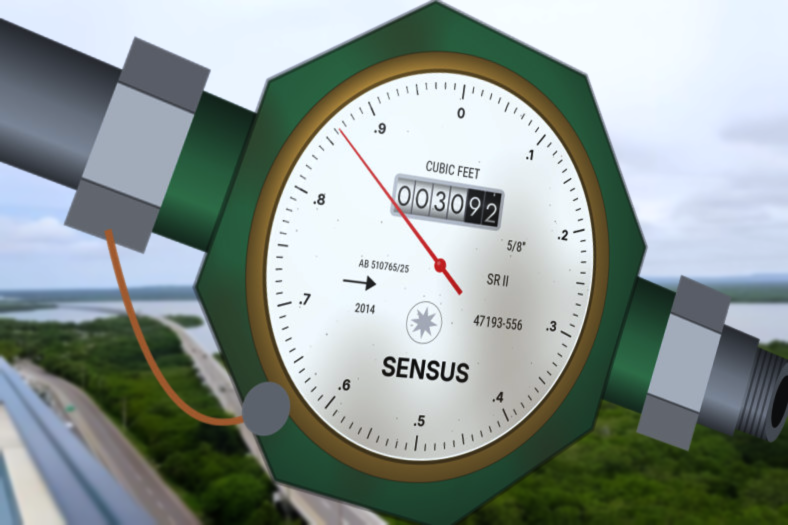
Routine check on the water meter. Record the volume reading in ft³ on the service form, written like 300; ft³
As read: 3091.86; ft³
